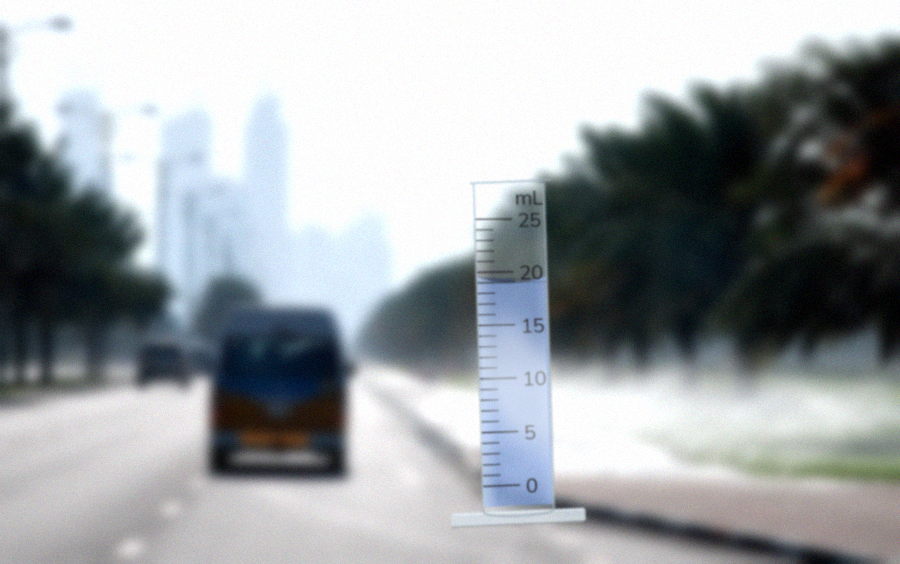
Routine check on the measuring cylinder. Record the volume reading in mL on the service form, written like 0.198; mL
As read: 19; mL
